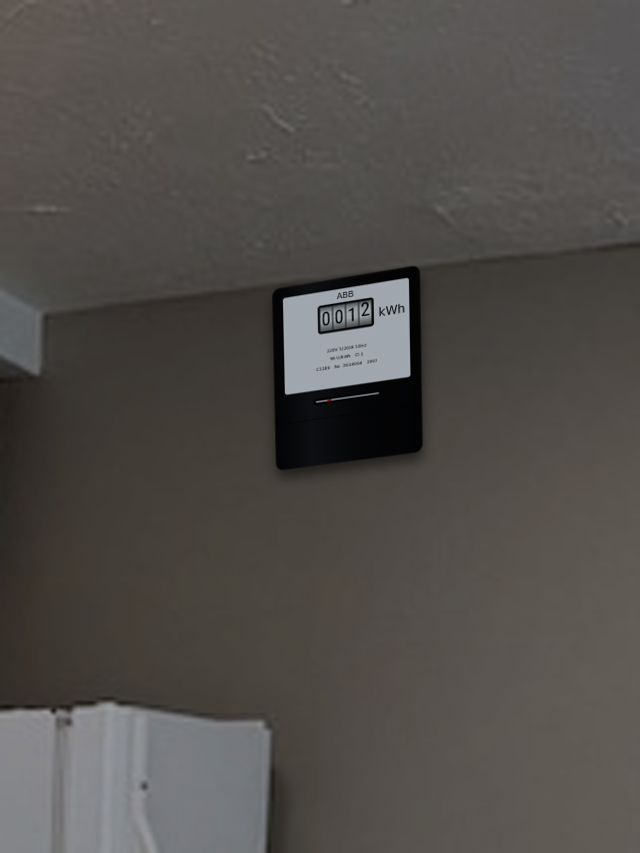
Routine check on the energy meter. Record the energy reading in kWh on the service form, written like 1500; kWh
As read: 12; kWh
